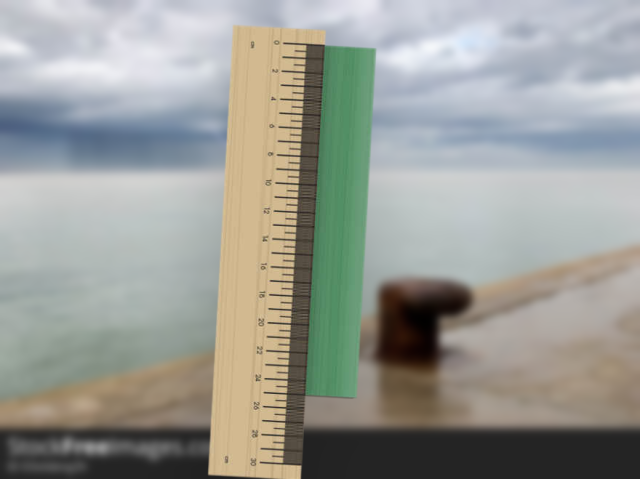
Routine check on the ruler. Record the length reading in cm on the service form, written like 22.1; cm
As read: 25; cm
